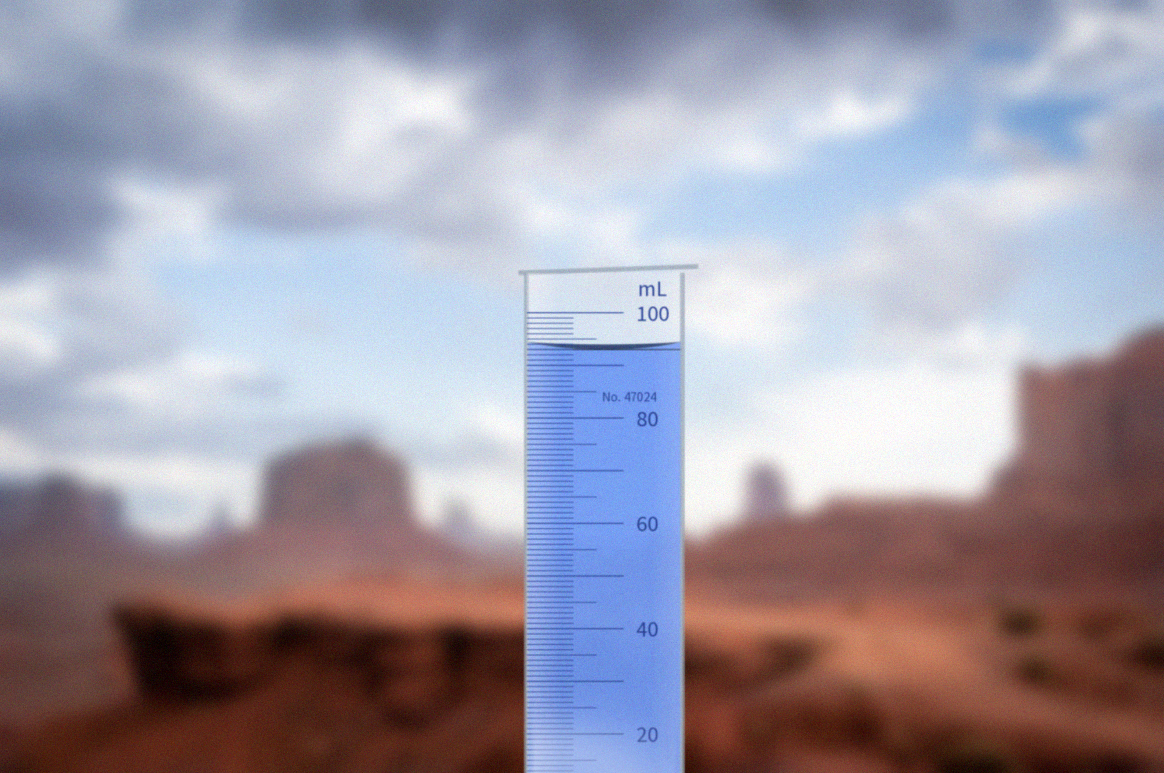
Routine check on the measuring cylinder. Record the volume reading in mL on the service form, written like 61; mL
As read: 93; mL
